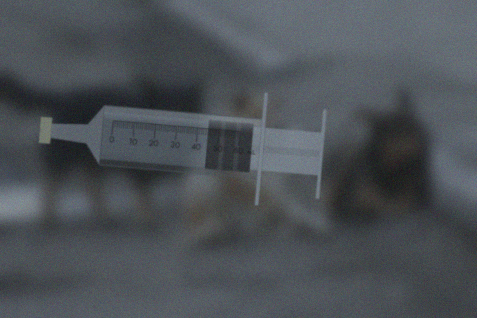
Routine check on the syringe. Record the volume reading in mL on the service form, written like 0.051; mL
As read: 45; mL
